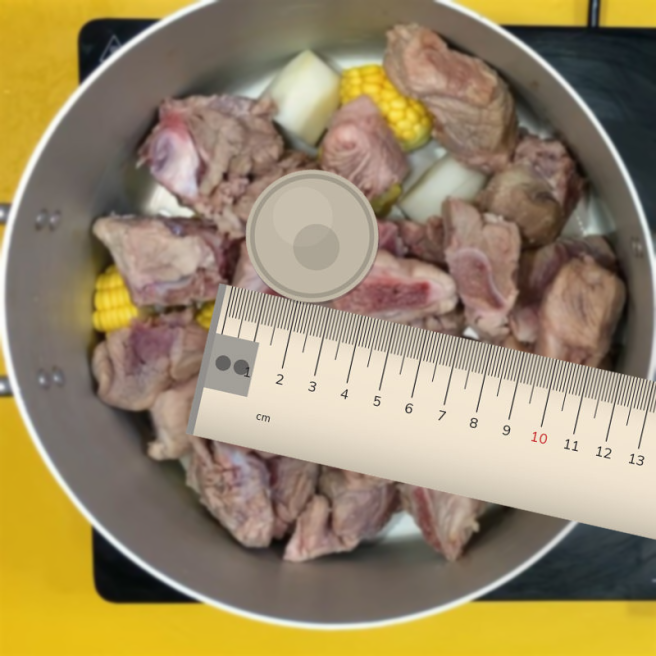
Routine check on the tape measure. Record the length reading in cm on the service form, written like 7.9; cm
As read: 4; cm
